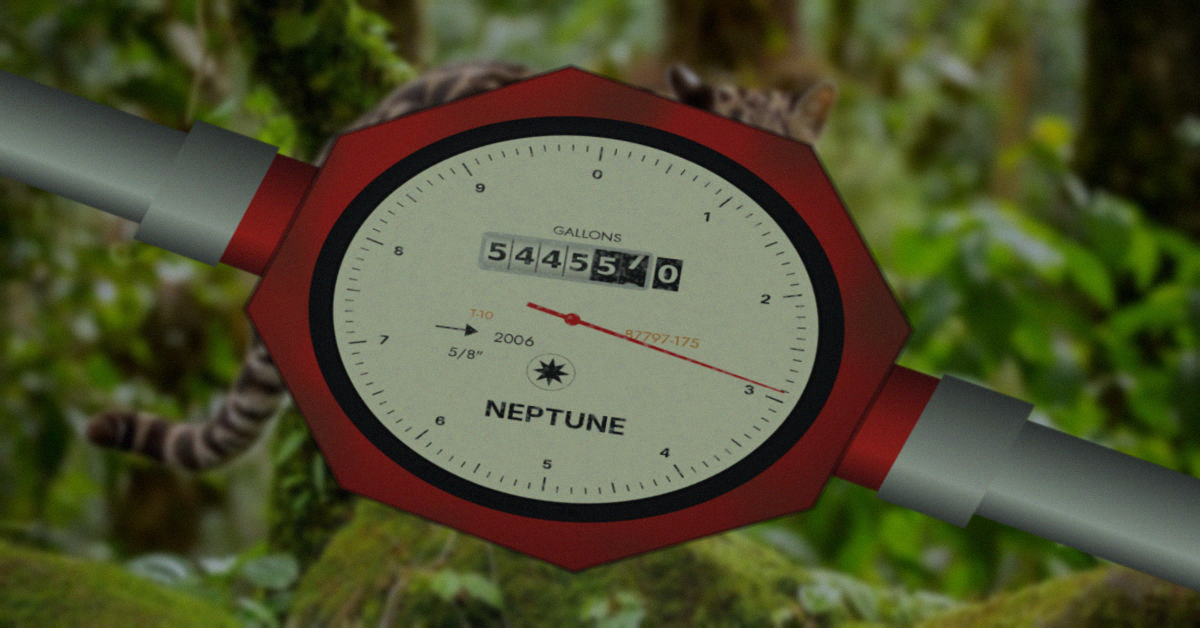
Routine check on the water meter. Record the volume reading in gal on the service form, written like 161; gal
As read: 5445572.9; gal
